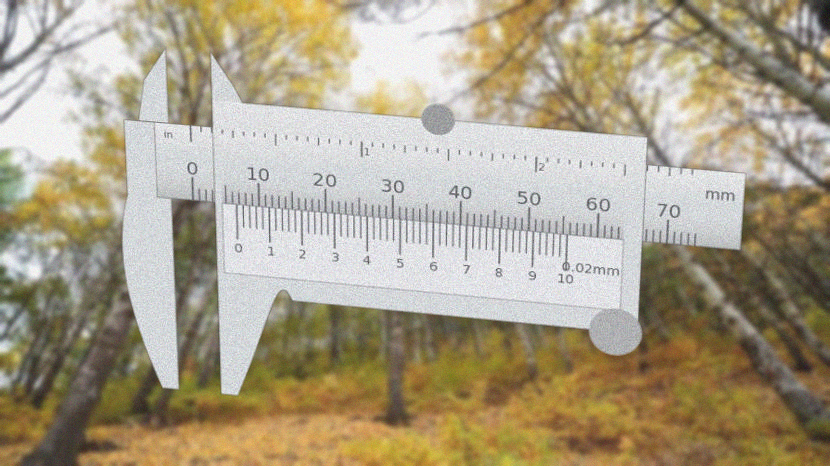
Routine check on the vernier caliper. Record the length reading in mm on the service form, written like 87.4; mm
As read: 6.6; mm
